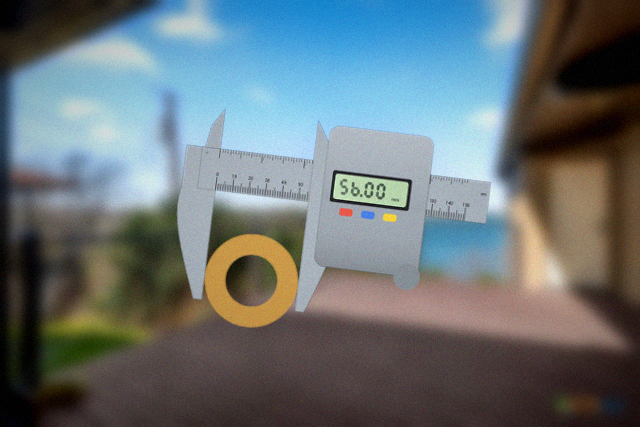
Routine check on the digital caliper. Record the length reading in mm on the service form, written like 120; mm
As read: 56.00; mm
